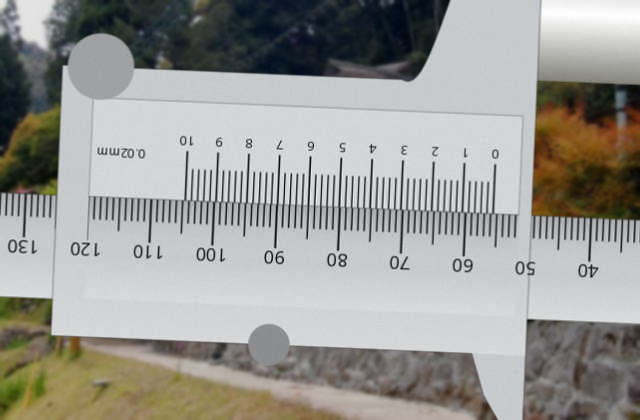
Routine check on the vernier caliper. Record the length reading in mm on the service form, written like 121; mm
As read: 55.6; mm
